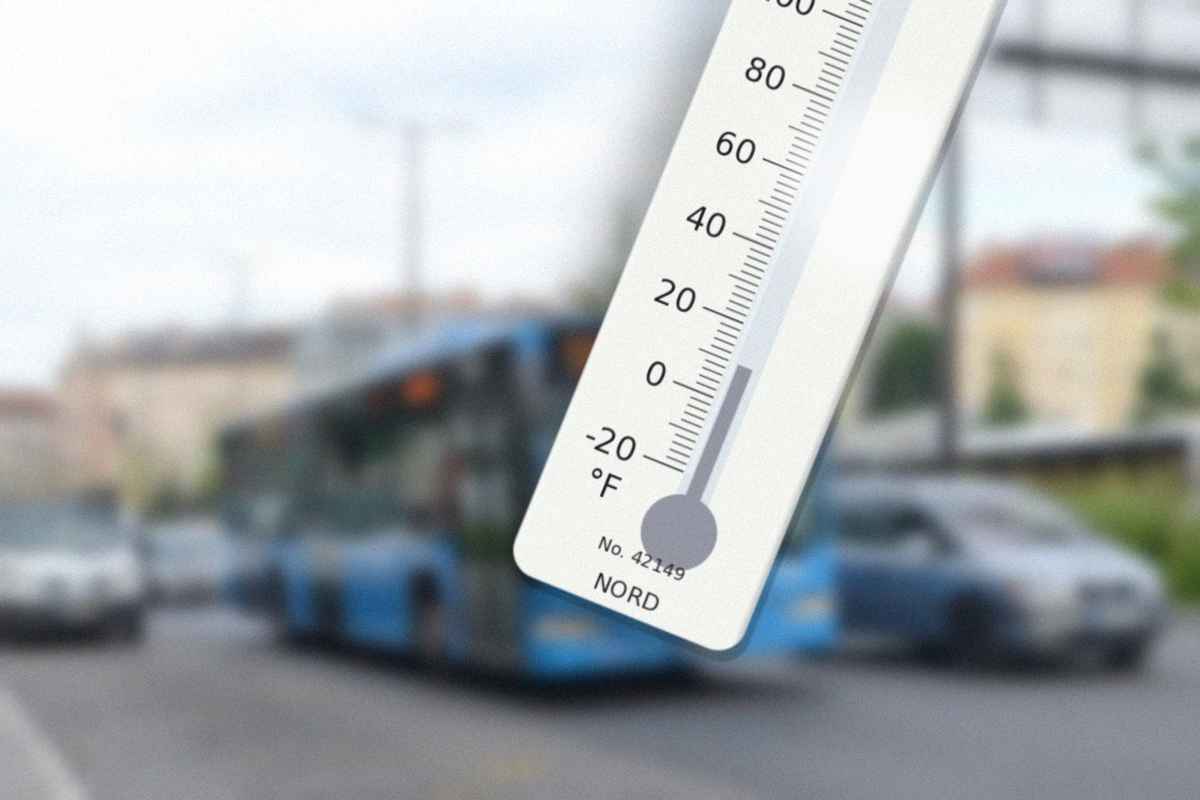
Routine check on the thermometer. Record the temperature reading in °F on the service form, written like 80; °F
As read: 10; °F
